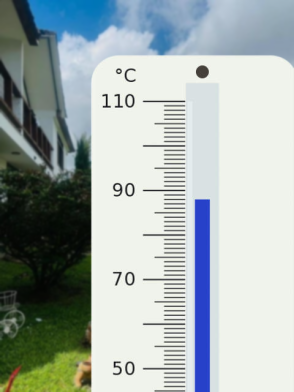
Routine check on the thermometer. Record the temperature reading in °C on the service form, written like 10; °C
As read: 88; °C
